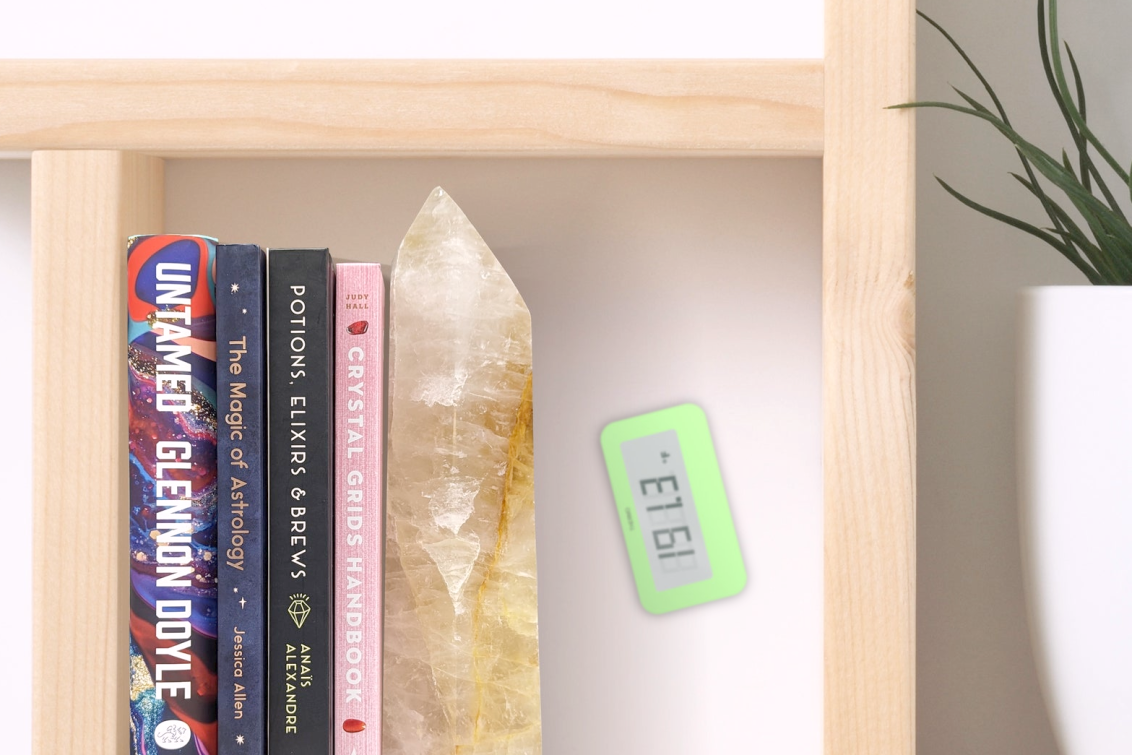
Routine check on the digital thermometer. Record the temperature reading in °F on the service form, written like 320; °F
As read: 191.3; °F
